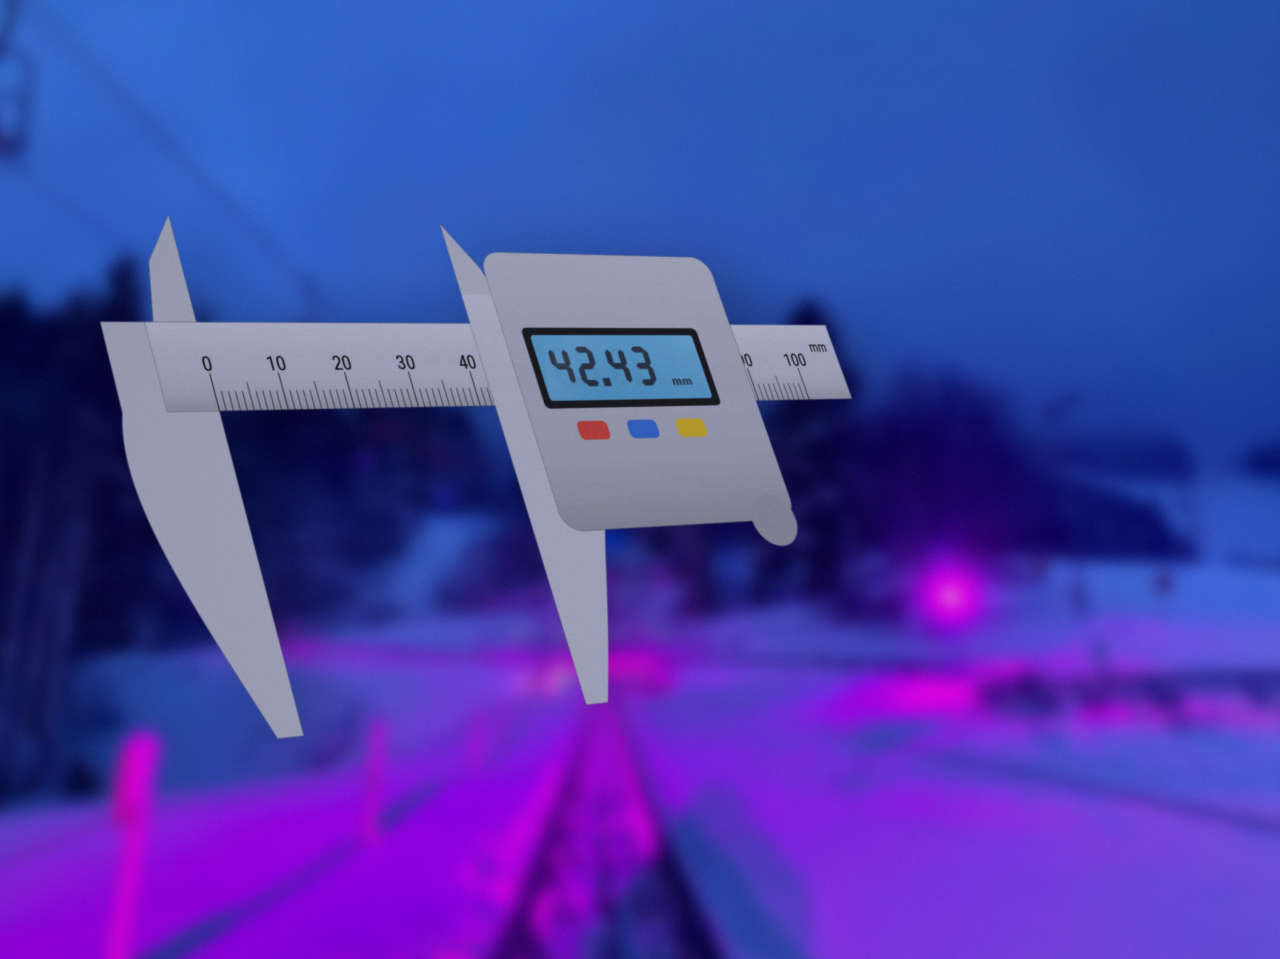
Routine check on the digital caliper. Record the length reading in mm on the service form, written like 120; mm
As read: 42.43; mm
